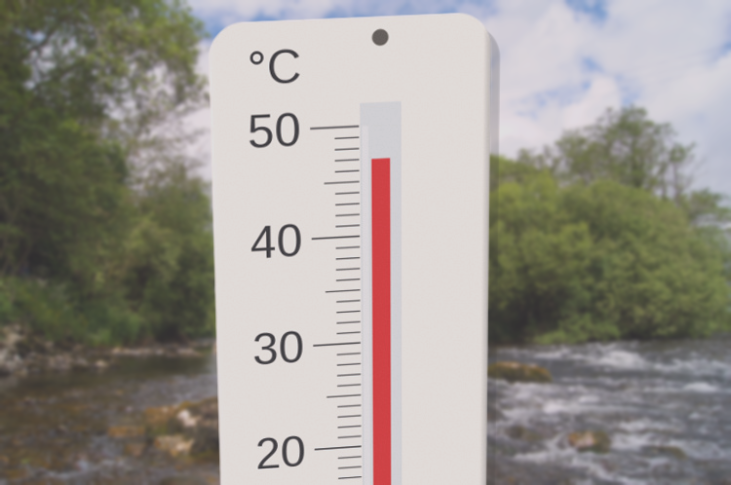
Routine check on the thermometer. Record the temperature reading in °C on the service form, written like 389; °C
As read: 47; °C
